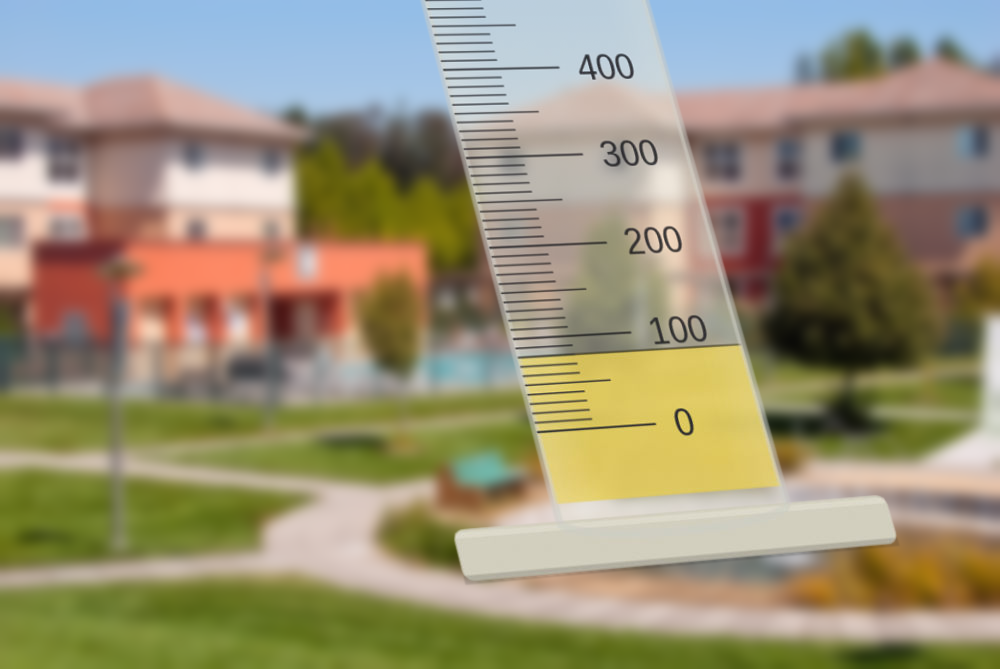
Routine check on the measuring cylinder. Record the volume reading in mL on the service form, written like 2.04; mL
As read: 80; mL
